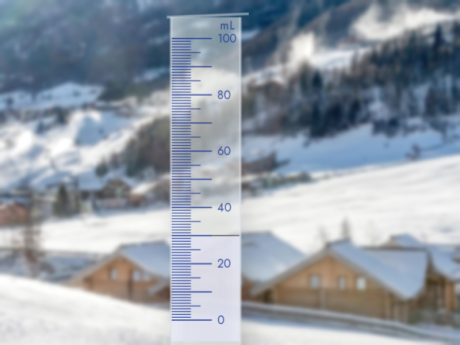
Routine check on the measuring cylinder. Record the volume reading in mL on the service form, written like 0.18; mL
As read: 30; mL
